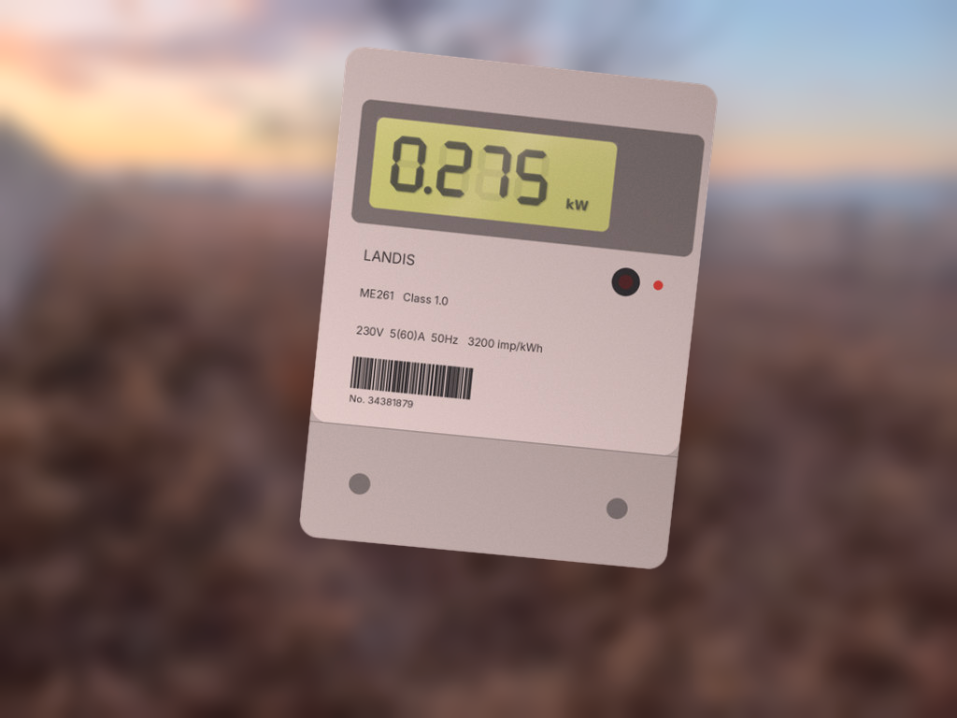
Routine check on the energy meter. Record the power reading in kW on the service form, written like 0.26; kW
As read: 0.275; kW
